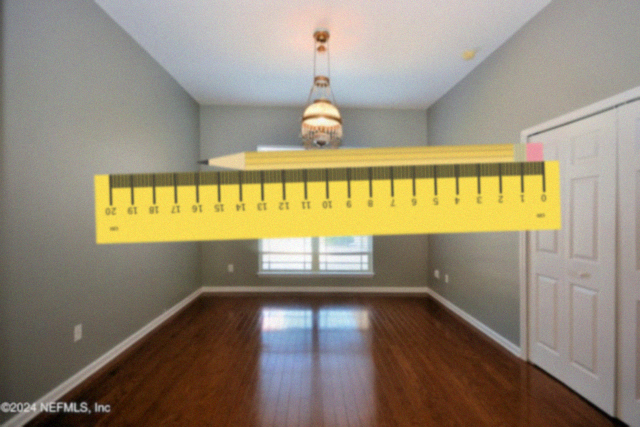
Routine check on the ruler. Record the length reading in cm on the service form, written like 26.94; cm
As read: 16; cm
